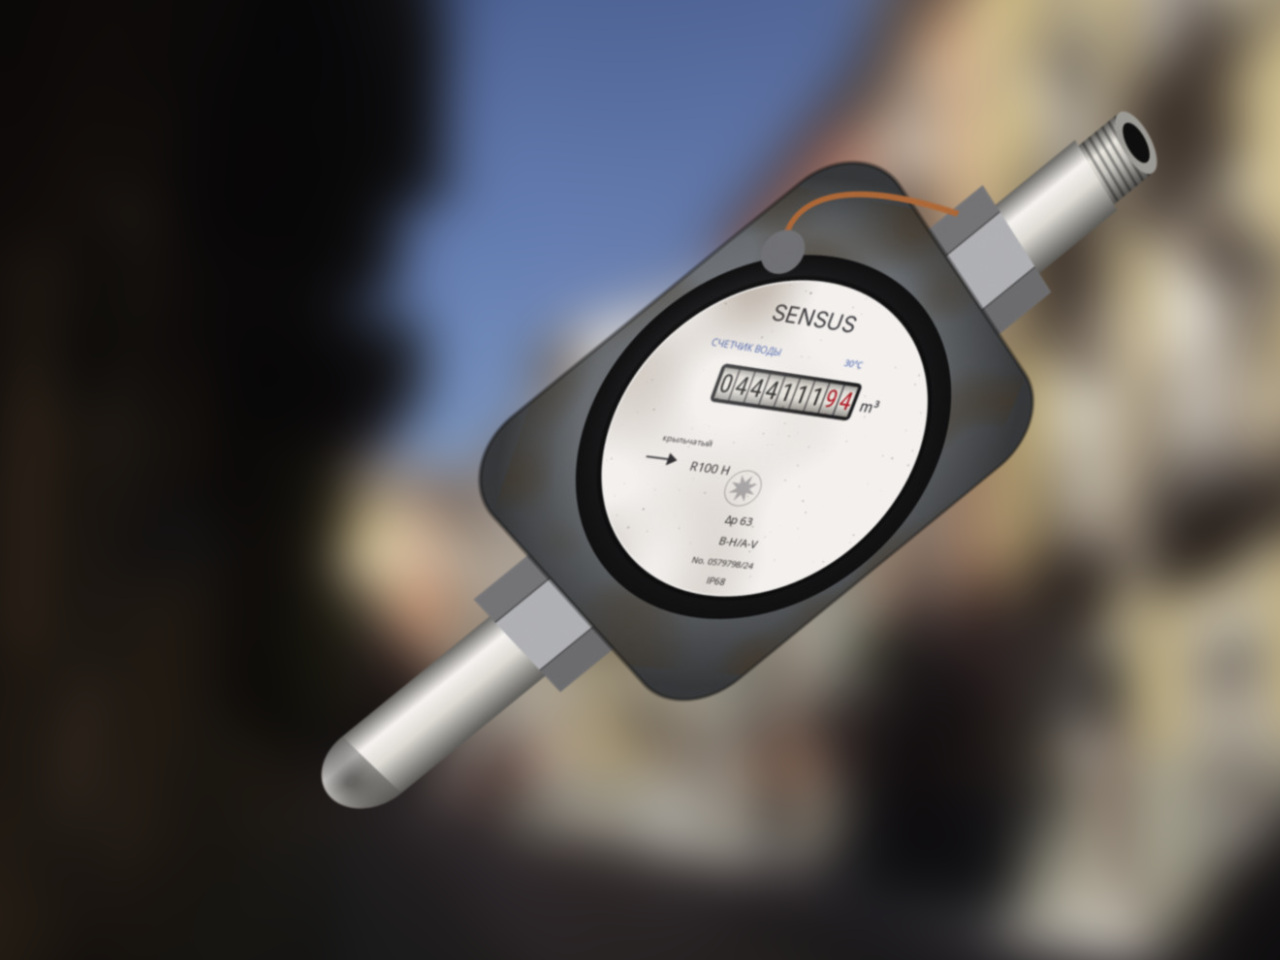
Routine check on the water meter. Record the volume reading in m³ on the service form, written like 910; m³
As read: 444111.94; m³
